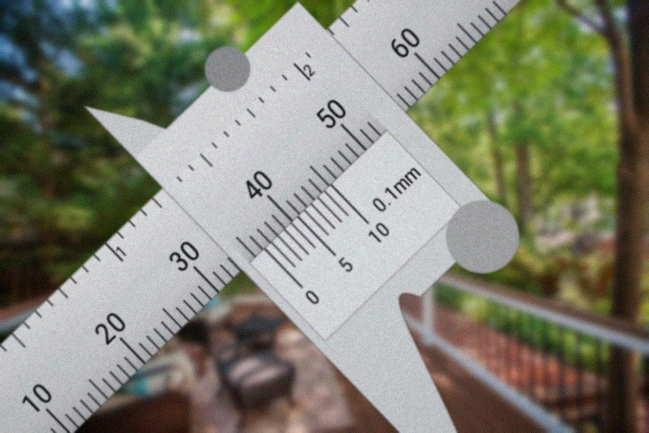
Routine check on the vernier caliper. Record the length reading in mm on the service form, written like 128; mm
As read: 36.2; mm
